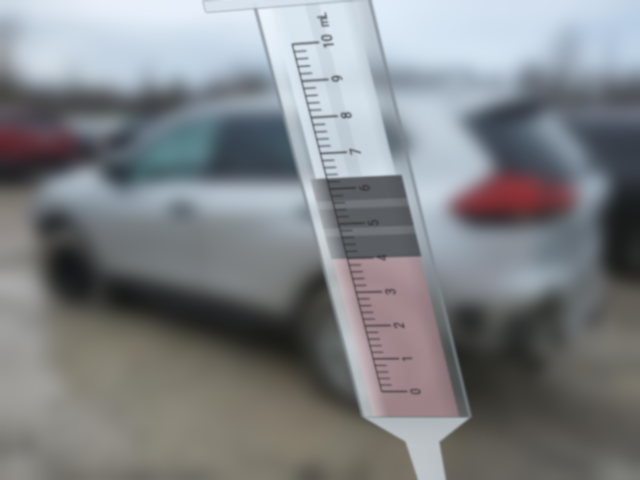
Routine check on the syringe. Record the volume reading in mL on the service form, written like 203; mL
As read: 4; mL
